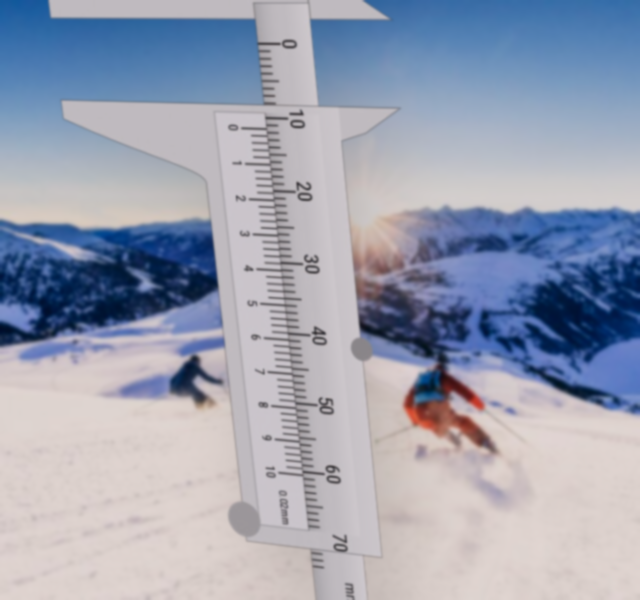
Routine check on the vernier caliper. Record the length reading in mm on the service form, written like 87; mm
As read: 11.5; mm
